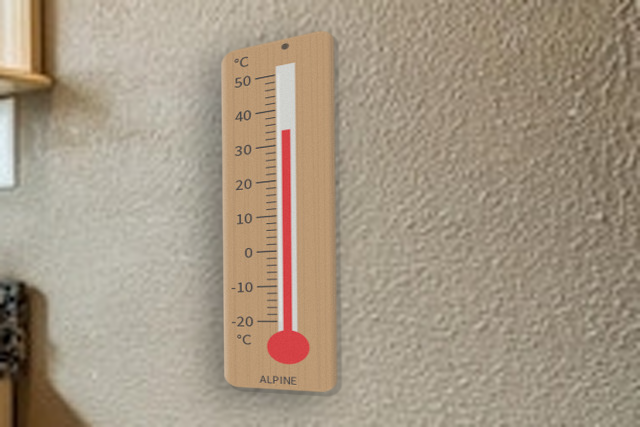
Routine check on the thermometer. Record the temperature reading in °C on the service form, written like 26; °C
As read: 34; °C
